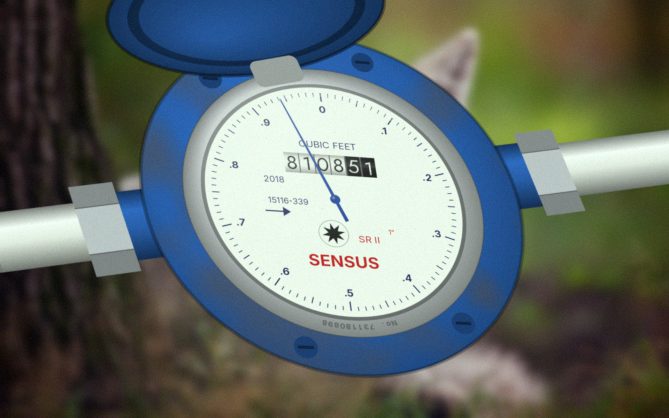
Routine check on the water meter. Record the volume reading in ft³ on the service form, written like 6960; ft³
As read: 810850.94; ft³
